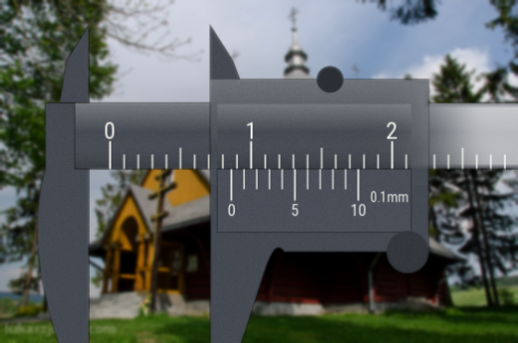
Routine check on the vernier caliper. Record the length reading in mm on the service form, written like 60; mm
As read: 8.6; mm
